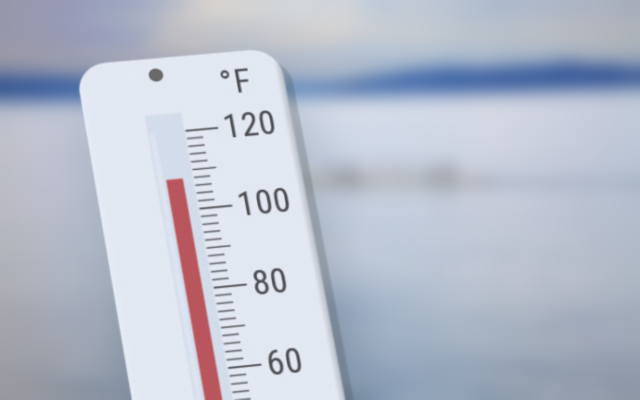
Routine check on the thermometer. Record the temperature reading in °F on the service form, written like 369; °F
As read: 108; °F
